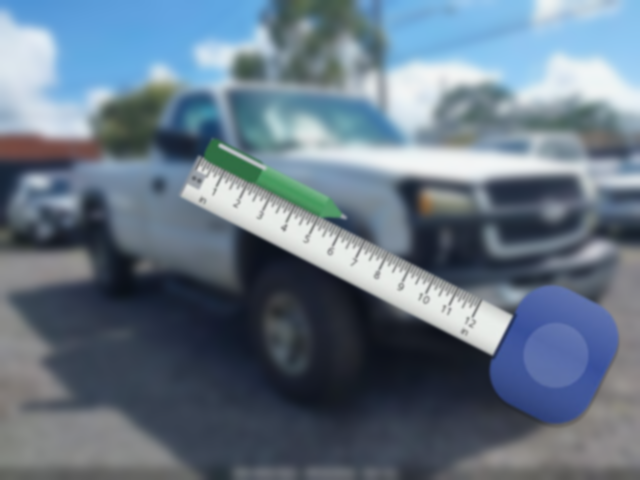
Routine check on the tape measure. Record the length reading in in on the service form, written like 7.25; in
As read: 6; in
